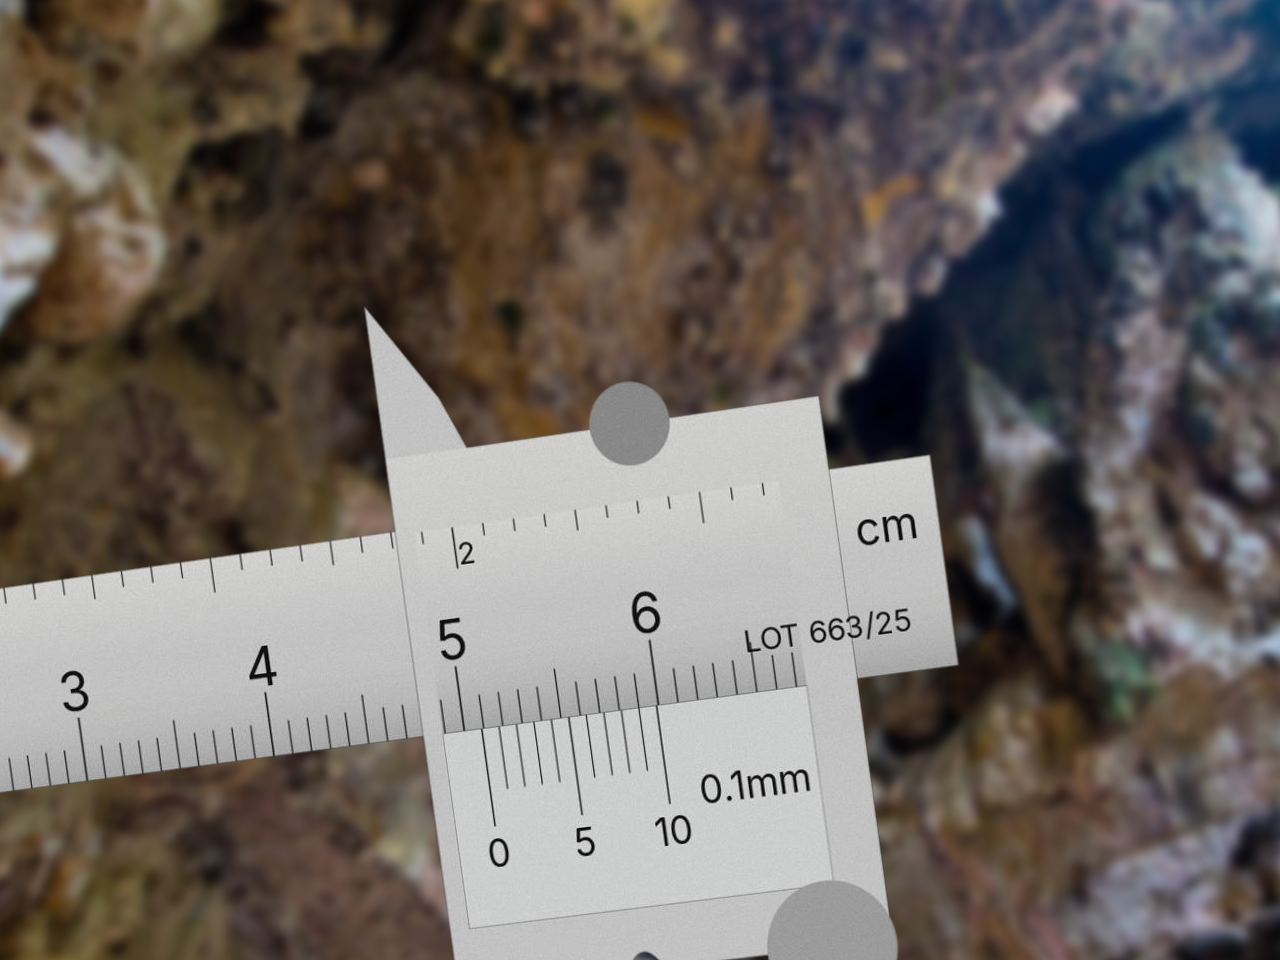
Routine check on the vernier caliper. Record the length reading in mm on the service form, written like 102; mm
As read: 50.9; mm
